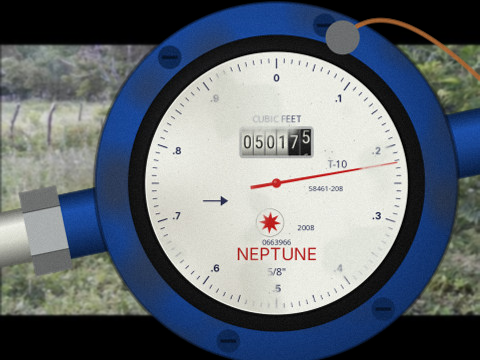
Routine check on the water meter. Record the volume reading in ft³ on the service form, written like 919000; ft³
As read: 50175.22; ft³
